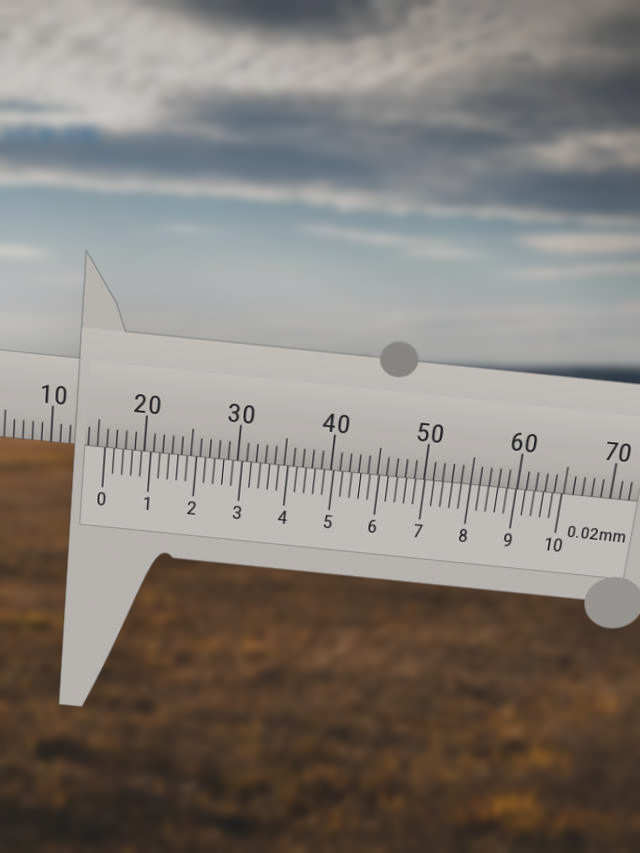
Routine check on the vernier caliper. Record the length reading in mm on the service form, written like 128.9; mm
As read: 15.8; mm
